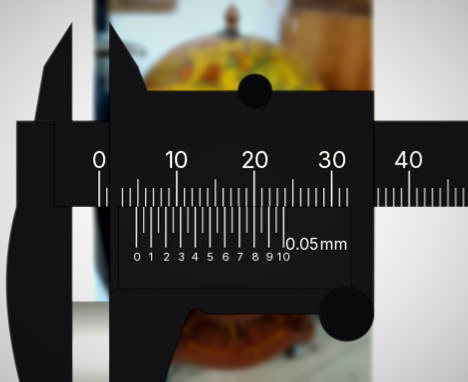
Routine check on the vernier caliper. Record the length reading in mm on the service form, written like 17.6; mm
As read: 4.8; mm
